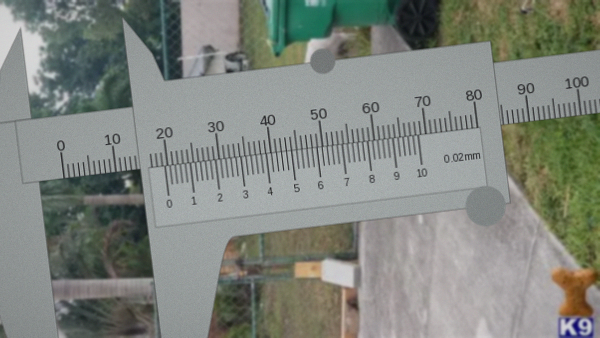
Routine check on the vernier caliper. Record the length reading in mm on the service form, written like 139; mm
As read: 19.5; mm
